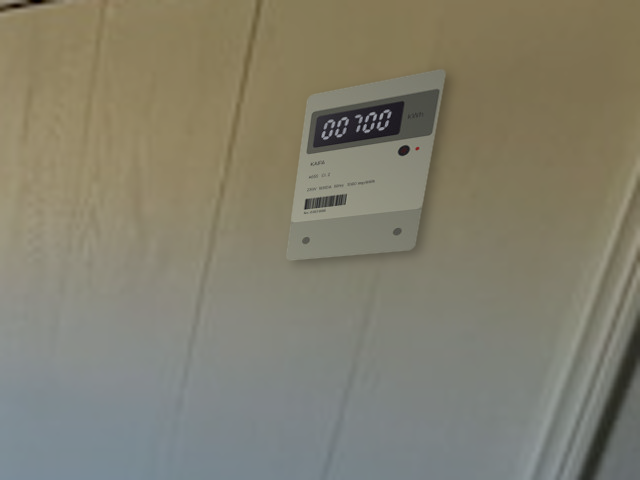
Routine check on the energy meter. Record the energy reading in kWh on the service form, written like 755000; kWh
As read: 700; kWh
